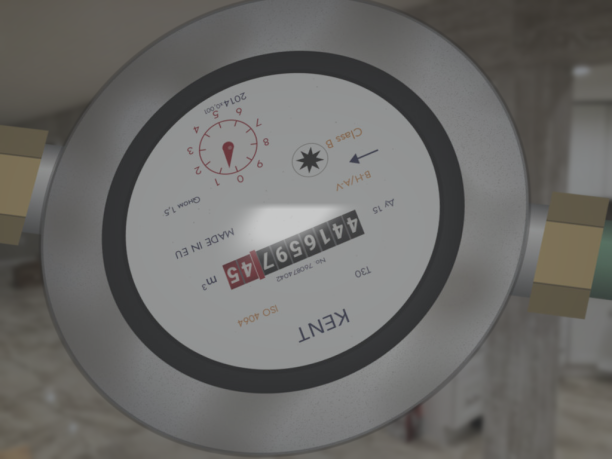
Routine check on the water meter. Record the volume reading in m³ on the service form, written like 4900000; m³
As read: 4416597.450; m³
